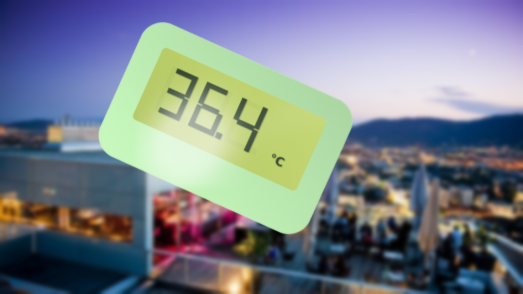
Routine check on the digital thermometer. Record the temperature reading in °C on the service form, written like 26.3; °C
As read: 36.4; °C
